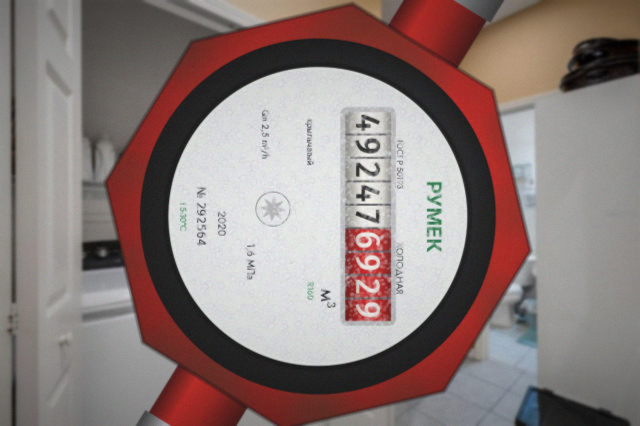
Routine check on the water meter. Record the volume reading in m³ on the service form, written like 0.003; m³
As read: 49247.6929; m³
